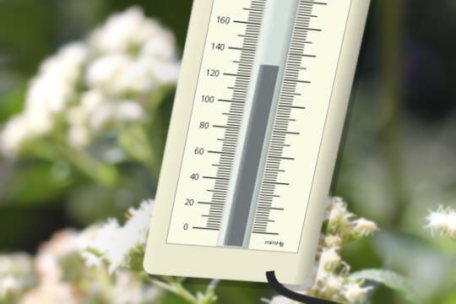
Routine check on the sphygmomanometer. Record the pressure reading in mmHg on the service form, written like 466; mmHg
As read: 130; mmHg
